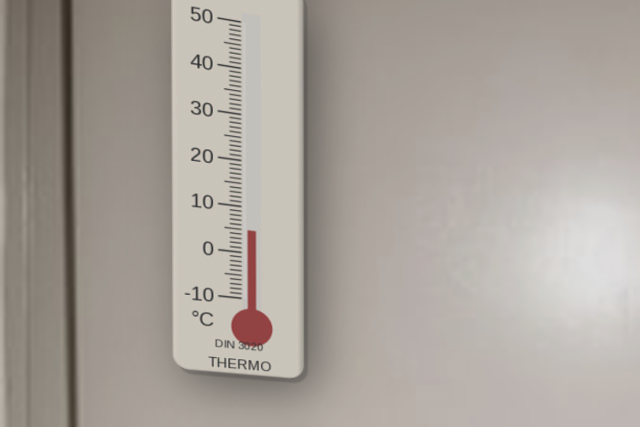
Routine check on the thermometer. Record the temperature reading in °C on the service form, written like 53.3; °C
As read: 5; °C
